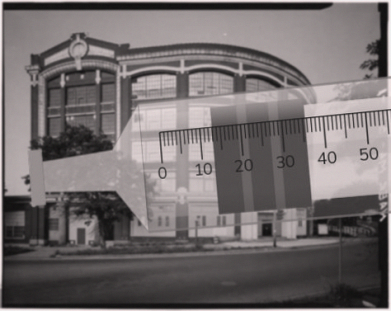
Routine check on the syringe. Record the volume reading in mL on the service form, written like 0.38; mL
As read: 13; mL
